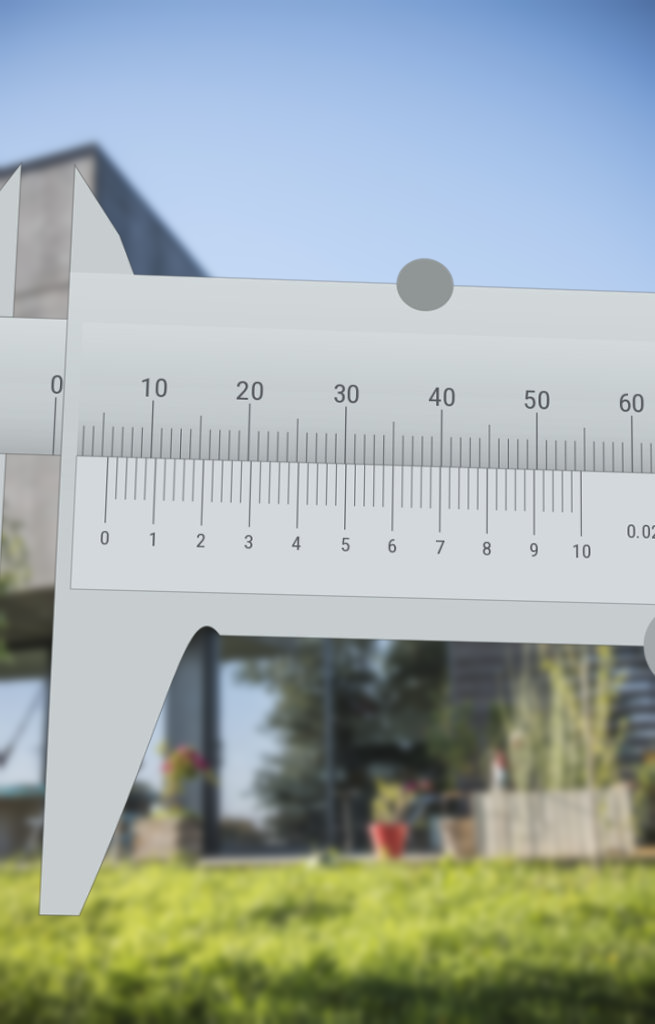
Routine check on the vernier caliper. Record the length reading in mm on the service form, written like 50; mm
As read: 5.6; mm
